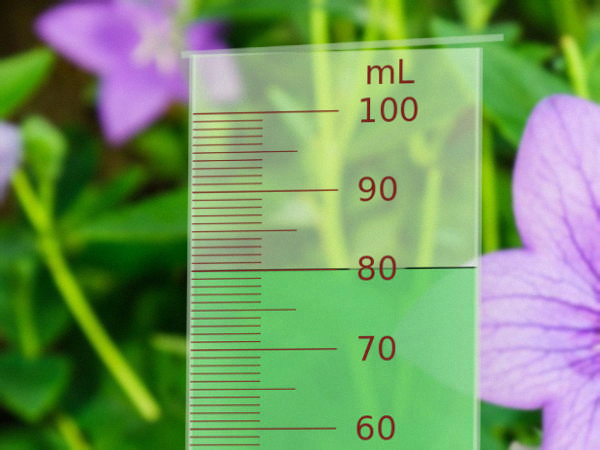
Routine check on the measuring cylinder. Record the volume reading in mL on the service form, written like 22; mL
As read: 80; mL
